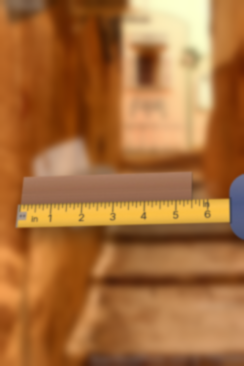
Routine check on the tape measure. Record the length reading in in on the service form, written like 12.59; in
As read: 5.5; in
